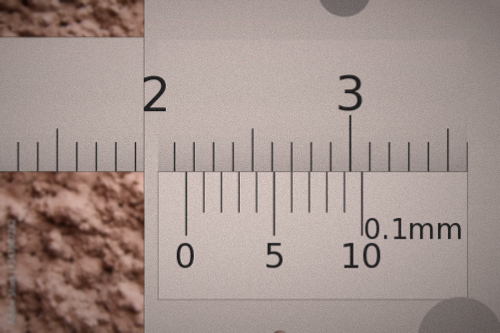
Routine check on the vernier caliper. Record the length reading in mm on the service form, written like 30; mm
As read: 21.6; mm
